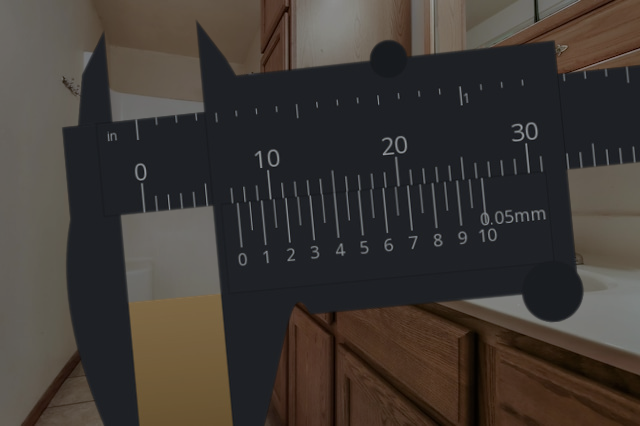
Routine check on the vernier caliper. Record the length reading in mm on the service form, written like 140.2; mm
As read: 7.4; mm
